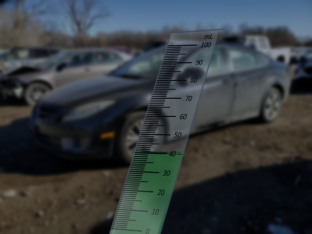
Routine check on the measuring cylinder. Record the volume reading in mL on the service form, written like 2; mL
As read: 40; mL
